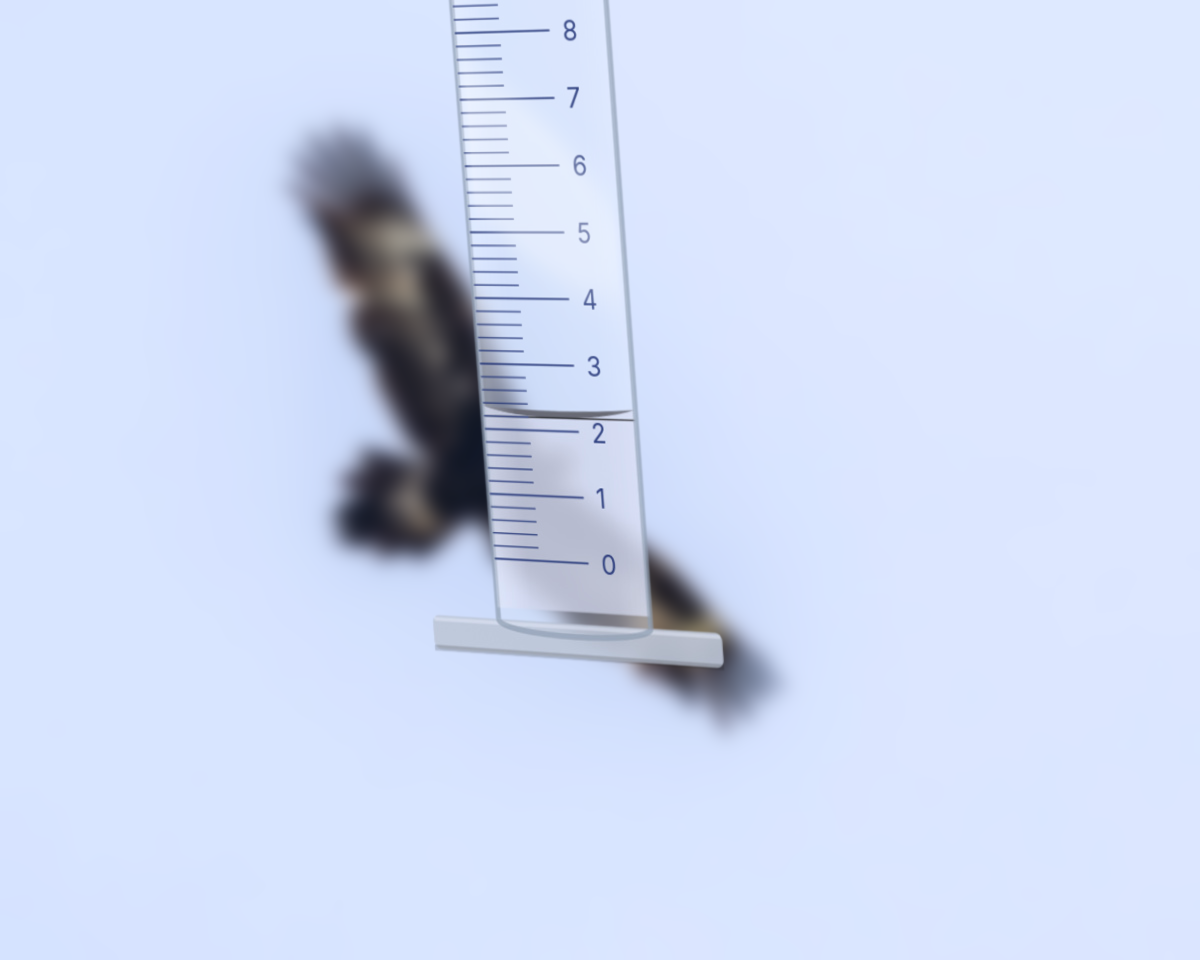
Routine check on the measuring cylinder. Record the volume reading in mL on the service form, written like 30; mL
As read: 2.2; mL
